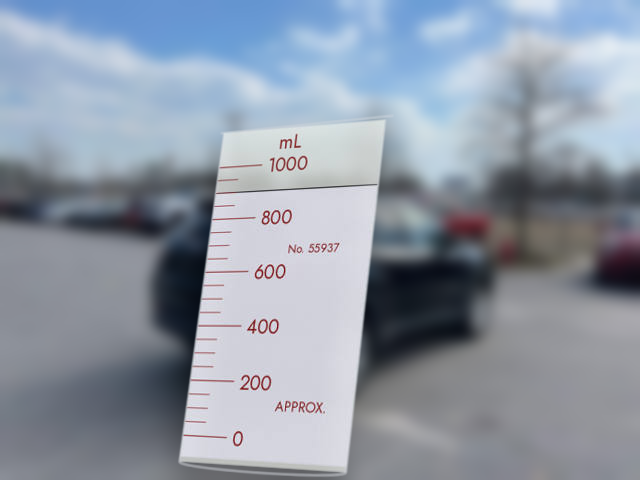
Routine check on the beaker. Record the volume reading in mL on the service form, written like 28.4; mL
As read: 900; mL
